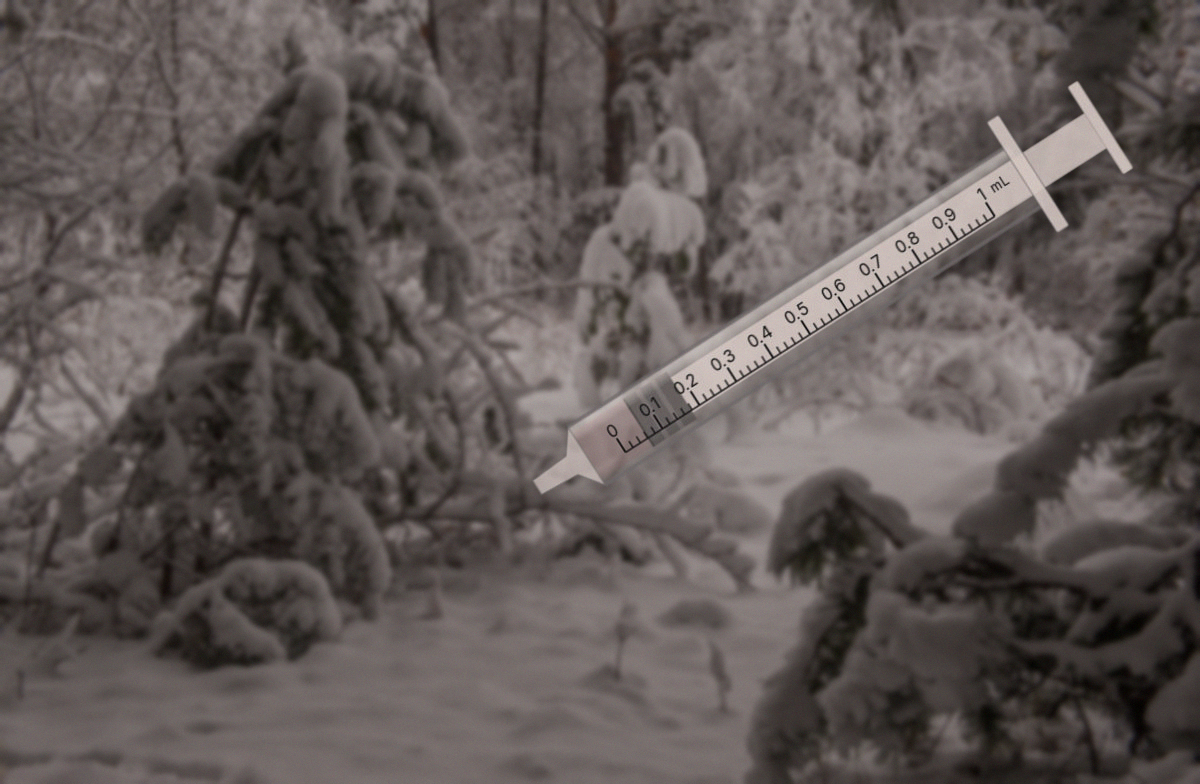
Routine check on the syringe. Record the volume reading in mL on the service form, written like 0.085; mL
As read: 0.06; mL
